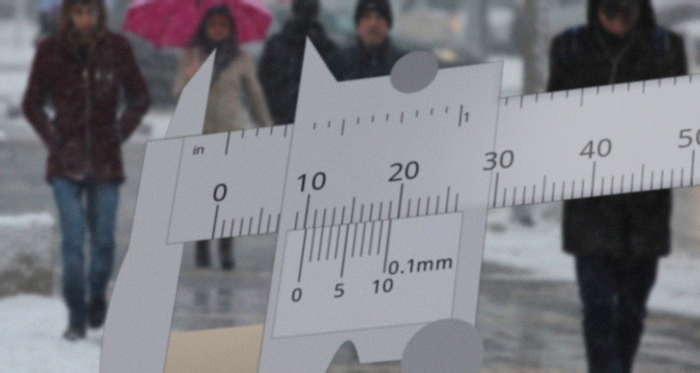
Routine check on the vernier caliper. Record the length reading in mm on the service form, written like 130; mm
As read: 10.2; mm
